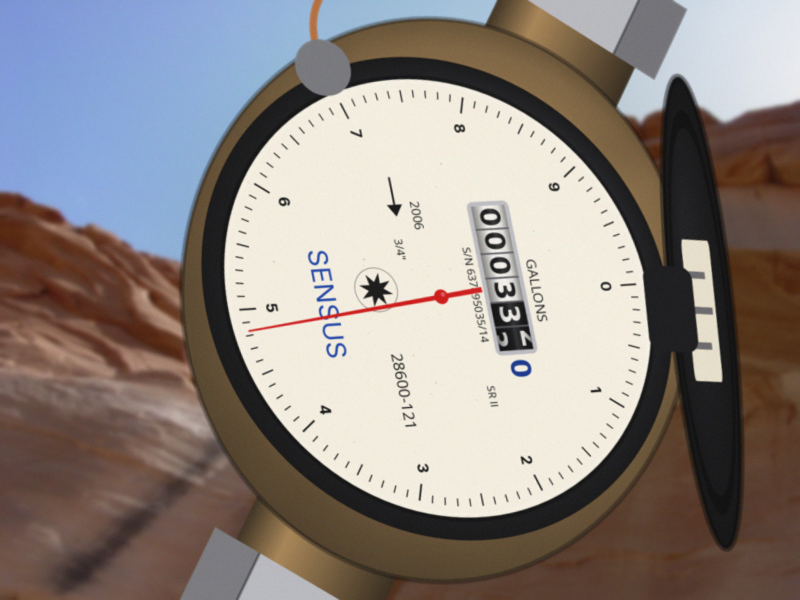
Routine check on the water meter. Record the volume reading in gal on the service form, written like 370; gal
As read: 3324.8; gal
